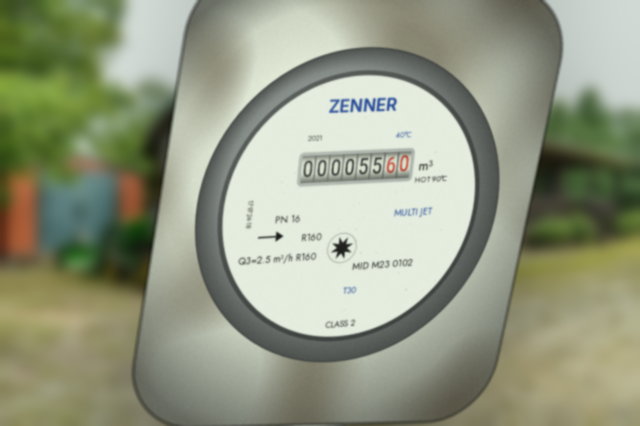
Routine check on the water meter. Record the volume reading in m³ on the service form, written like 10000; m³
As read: 55.60; m³
